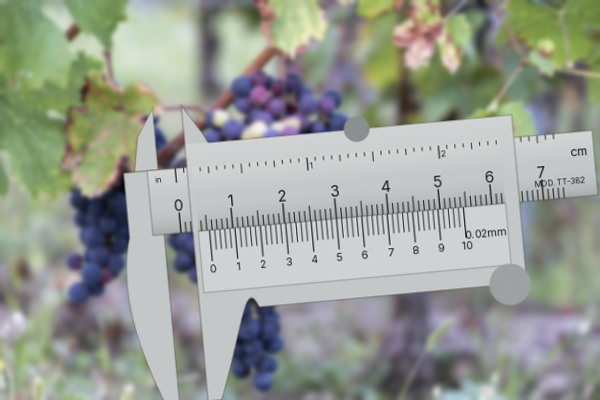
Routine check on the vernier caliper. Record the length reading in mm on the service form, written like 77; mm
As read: 5.5; mm
